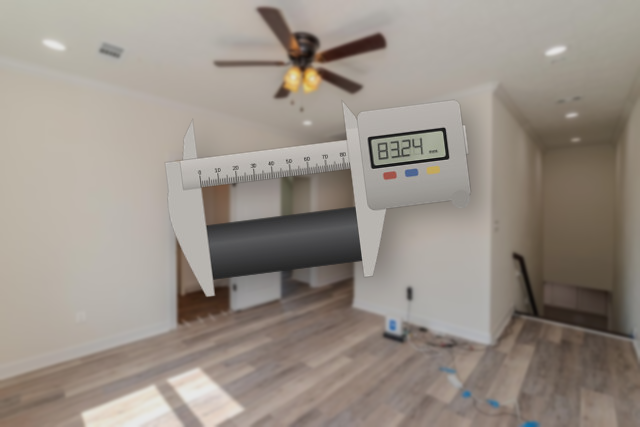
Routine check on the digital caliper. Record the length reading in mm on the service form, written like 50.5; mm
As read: 83.24; mm
